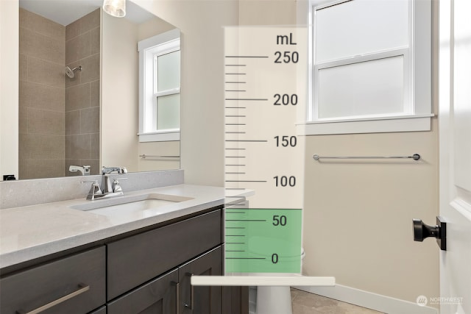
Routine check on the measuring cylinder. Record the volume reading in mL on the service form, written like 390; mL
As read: 65; mL
